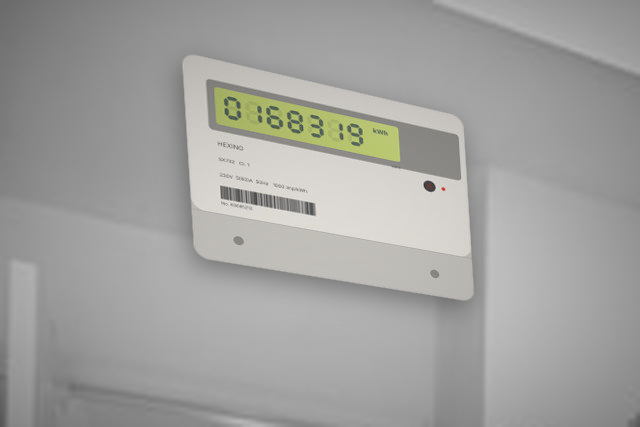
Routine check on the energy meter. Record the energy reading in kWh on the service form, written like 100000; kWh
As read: 168319; kWh
